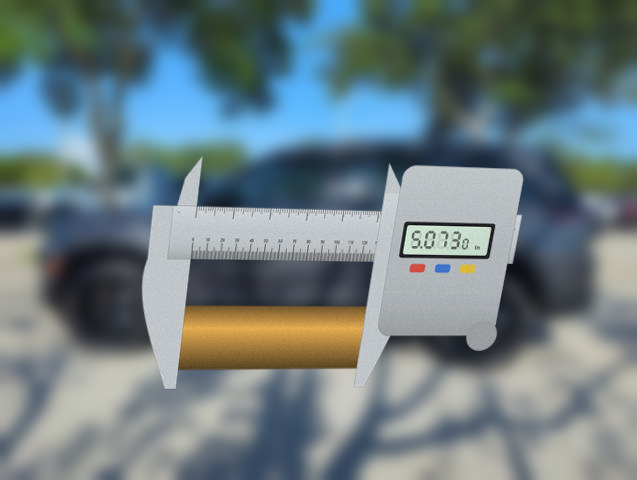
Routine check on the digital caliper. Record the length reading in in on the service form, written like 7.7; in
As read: 5.0730; in
